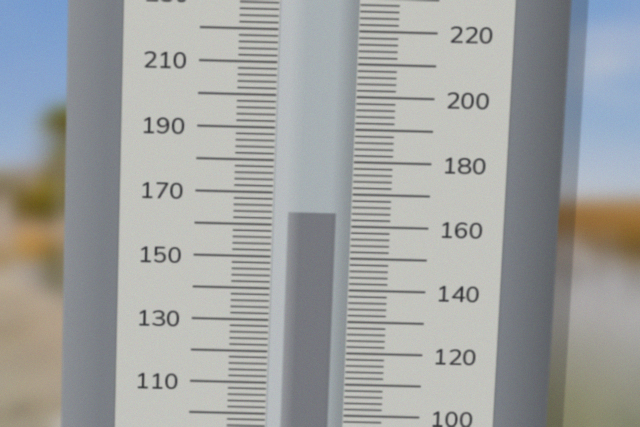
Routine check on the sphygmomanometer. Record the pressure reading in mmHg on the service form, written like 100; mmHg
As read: 164; mmHg
